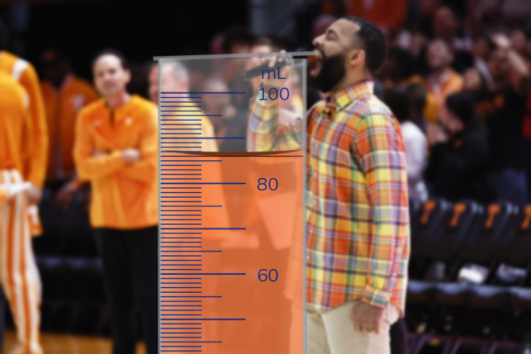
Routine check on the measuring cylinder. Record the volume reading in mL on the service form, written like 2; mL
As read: 86; mL
